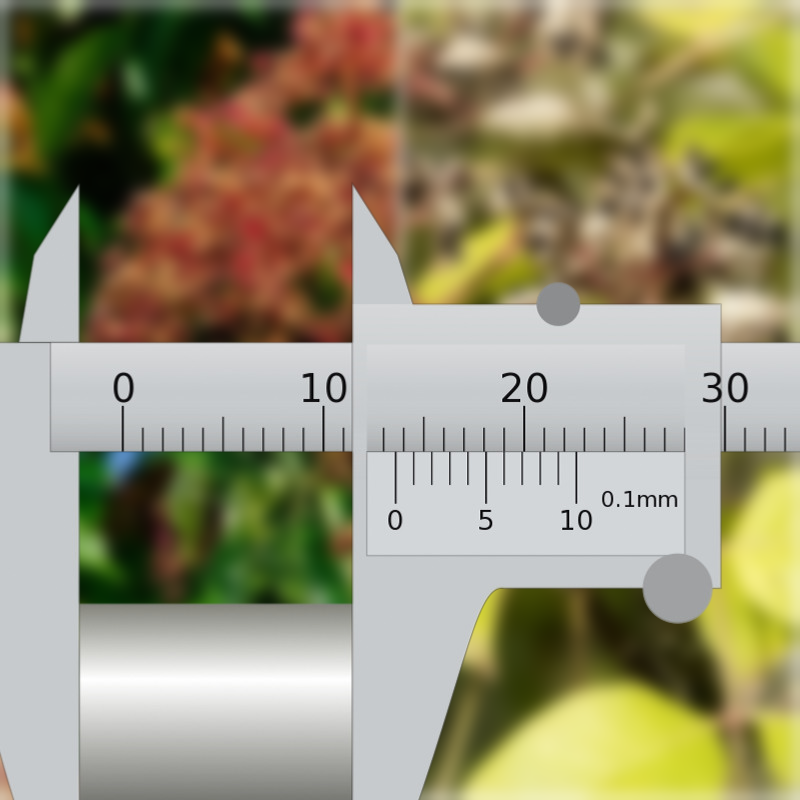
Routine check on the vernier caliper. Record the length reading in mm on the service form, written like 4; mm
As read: 13.6; mm
